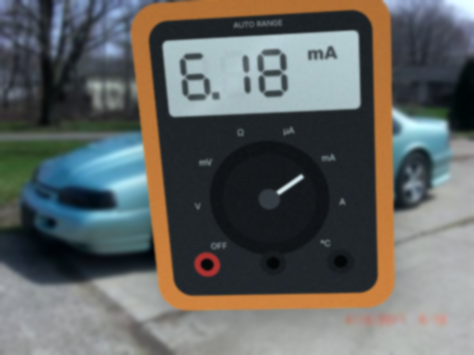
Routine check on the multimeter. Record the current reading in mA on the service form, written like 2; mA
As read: 6.18; mA
